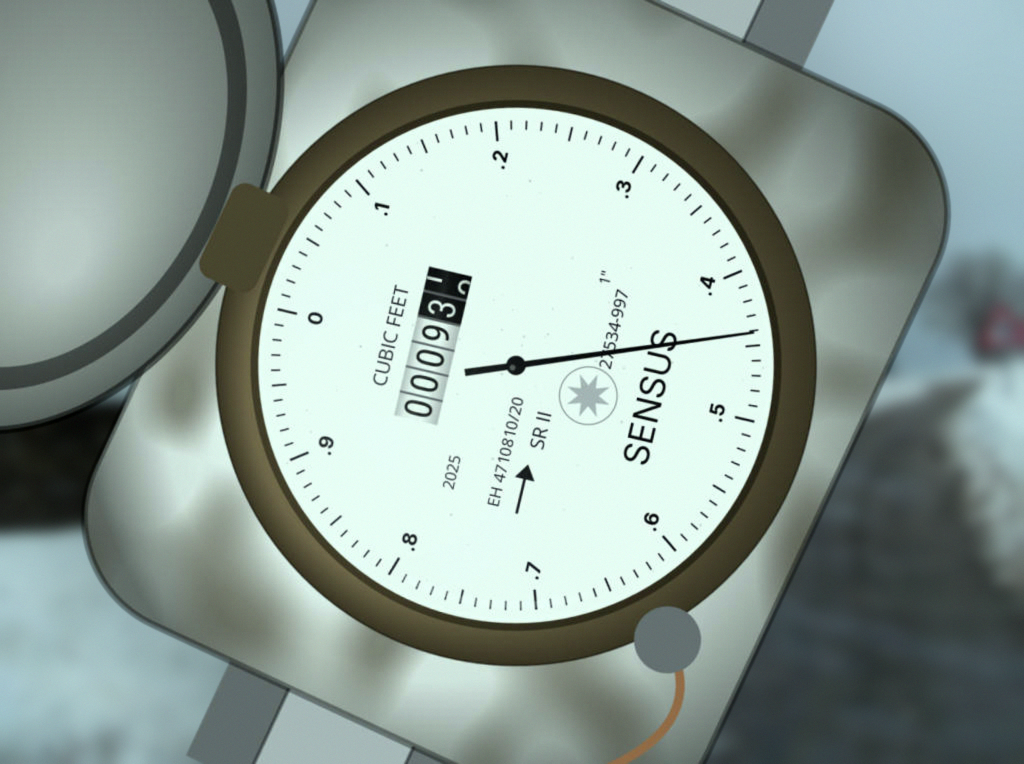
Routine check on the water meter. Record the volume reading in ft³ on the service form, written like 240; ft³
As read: 931.44; ft³
